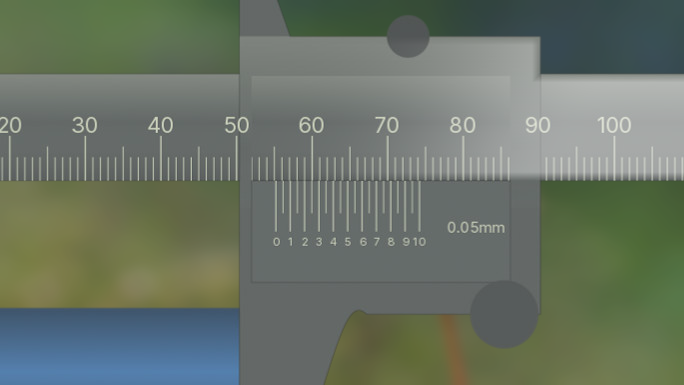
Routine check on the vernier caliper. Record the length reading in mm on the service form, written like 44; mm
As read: 55.2; mm
